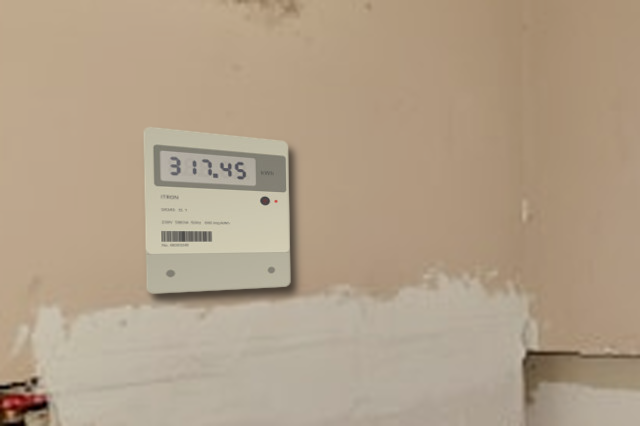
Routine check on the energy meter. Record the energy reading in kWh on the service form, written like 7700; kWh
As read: 317.45; kWh
